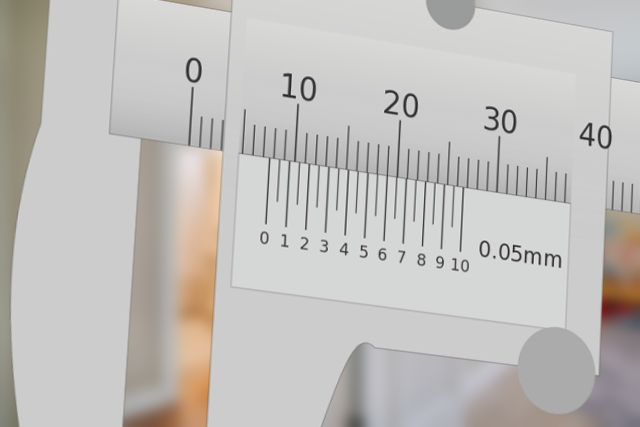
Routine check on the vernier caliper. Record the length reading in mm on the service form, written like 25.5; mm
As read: 7.6; mm
